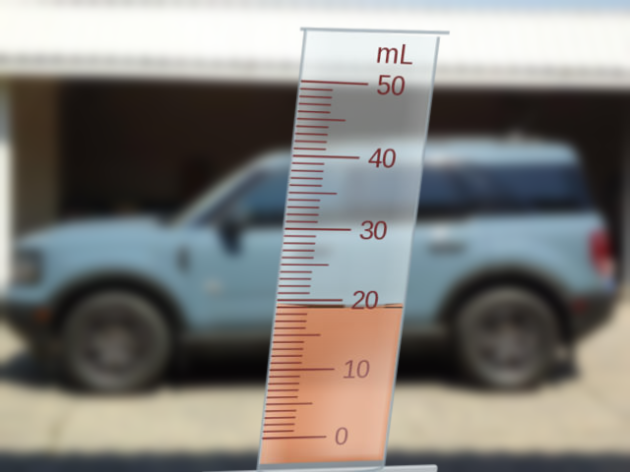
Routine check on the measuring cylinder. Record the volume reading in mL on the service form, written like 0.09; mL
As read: 19; mL
